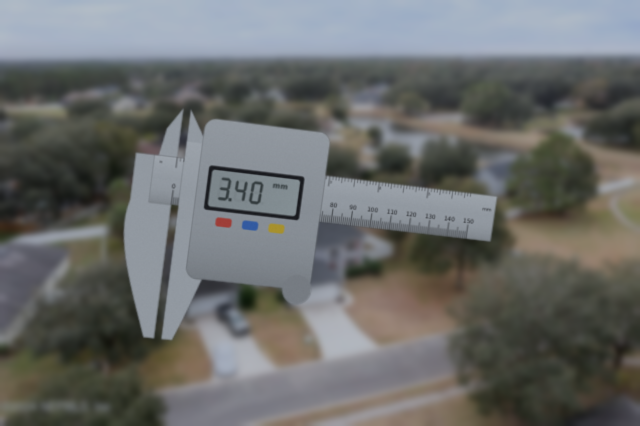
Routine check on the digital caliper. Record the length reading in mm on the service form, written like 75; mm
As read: 3.40; mm
